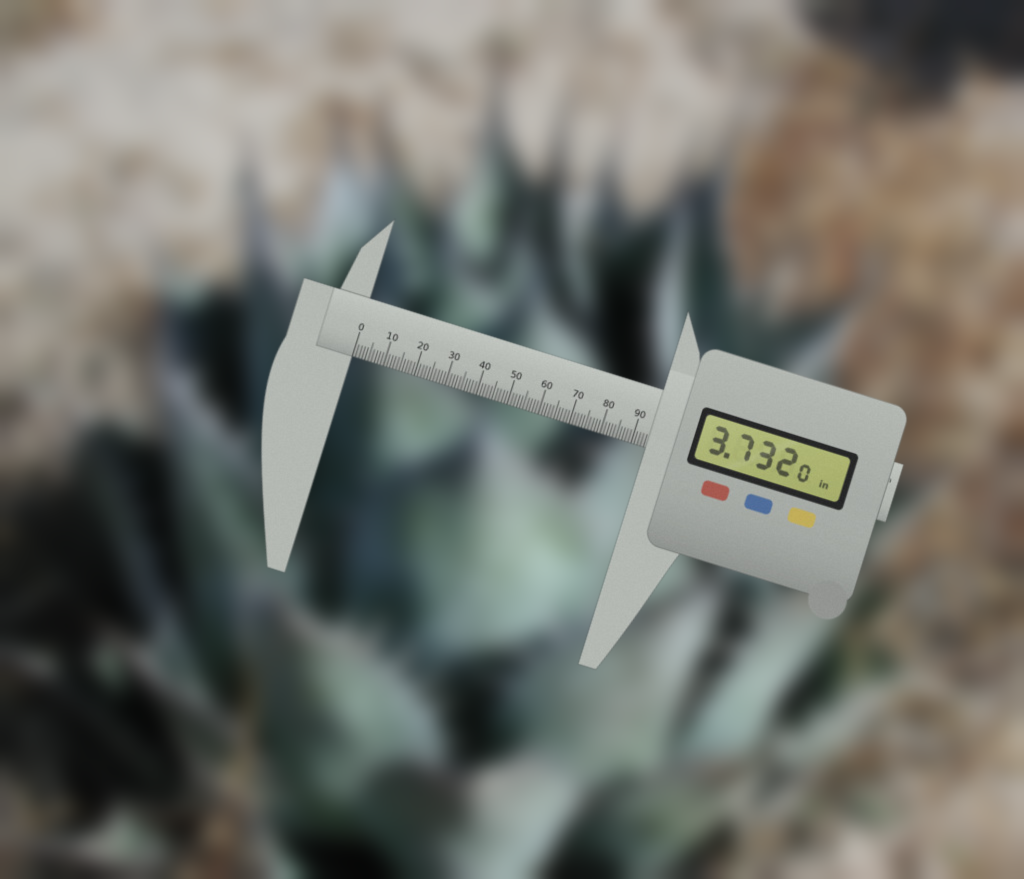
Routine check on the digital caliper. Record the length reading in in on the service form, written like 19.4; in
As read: 3.7320; in
